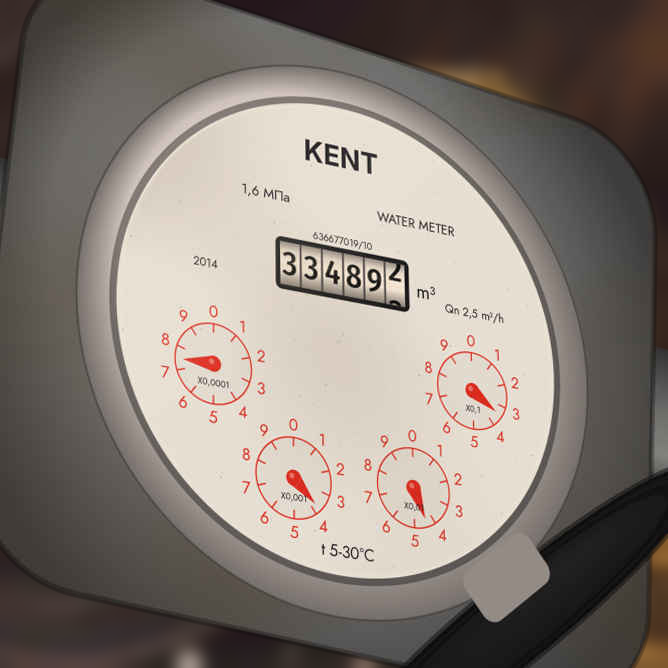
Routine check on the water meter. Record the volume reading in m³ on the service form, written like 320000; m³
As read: 334892.3437; m³
